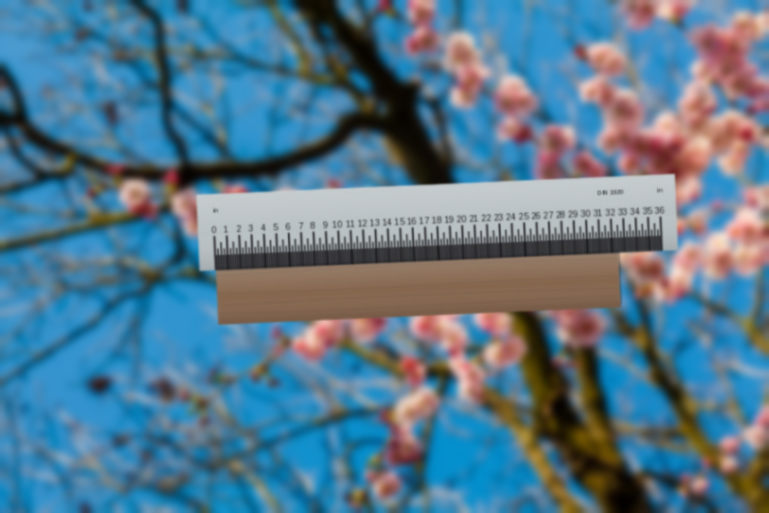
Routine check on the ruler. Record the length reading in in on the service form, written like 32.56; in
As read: 32.5; in
